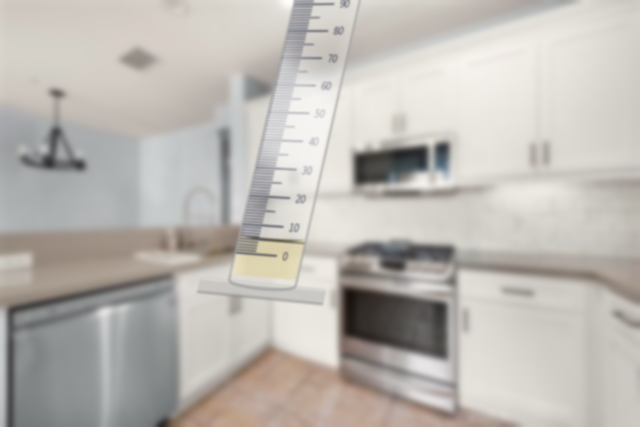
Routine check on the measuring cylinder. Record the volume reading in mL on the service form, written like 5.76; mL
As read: 5; mL
